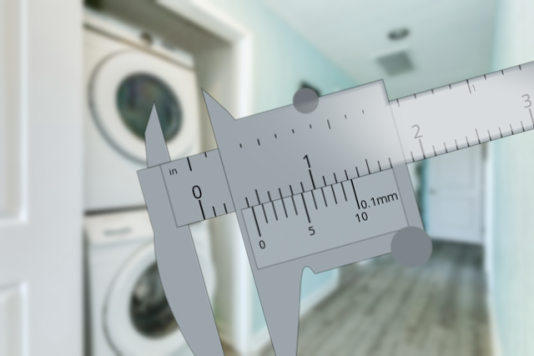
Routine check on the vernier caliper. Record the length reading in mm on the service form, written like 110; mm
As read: 4.3; mm
